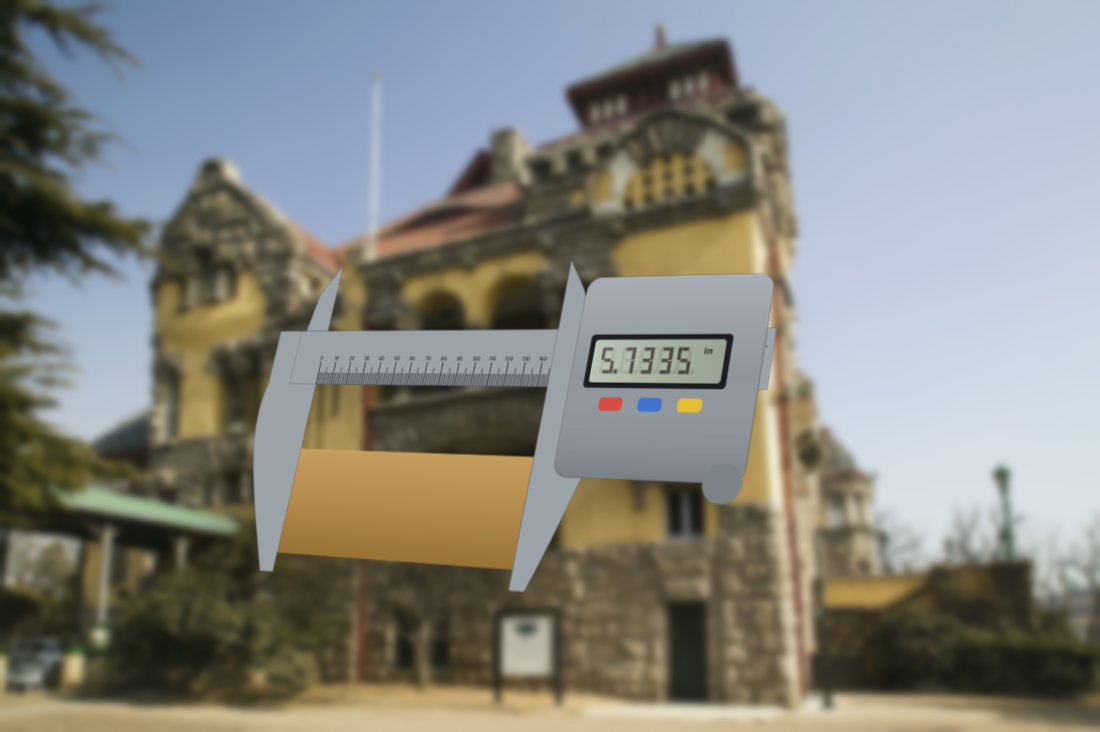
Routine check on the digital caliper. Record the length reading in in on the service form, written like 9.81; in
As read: 5.7335; in
